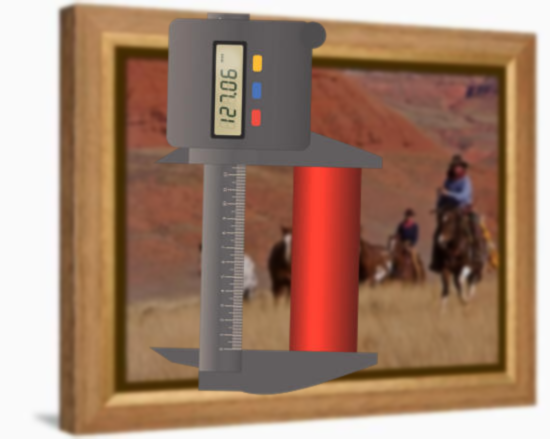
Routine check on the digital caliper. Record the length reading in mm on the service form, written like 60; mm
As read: 127.06; mm
